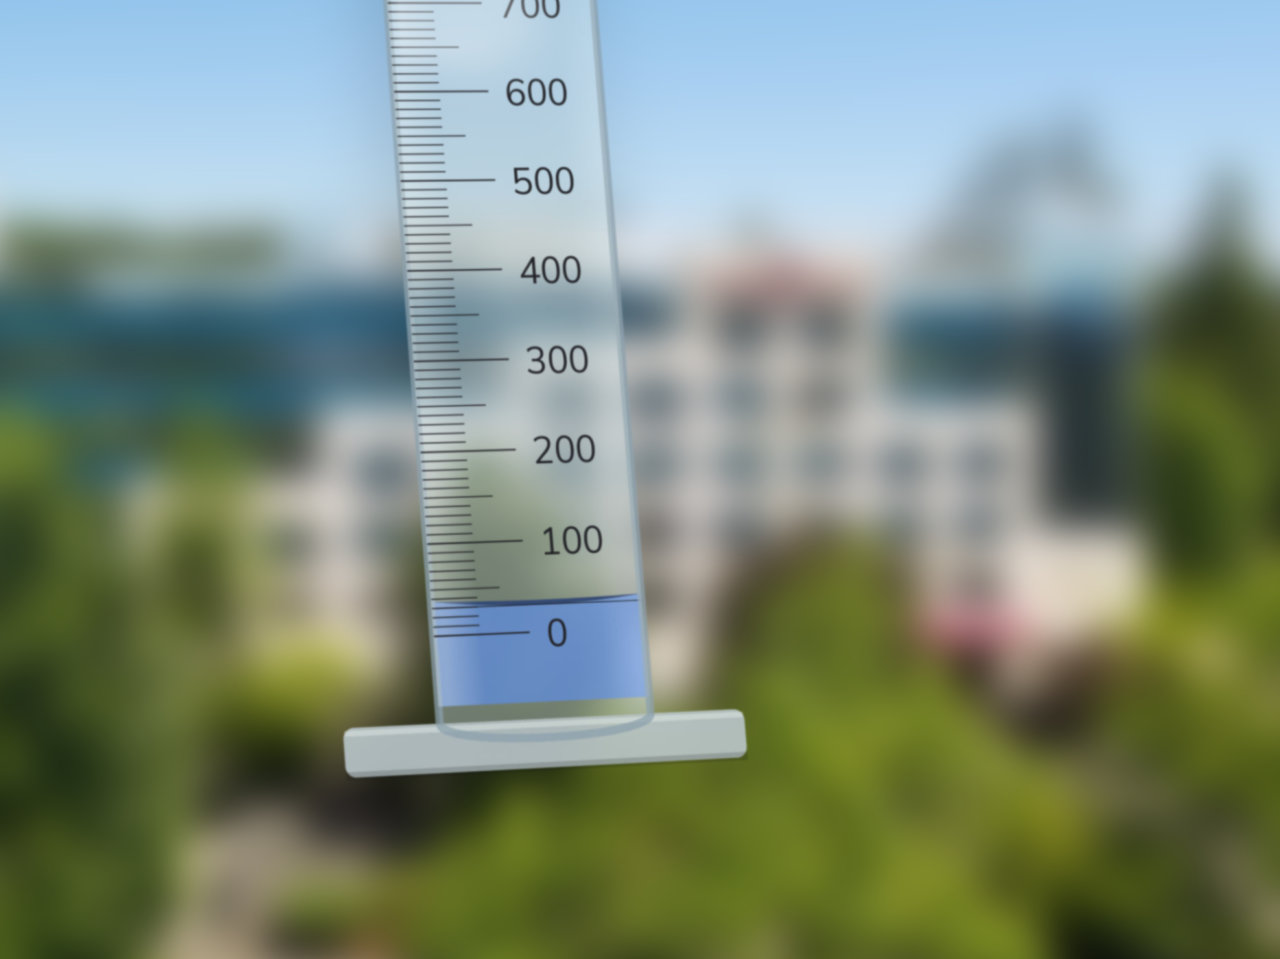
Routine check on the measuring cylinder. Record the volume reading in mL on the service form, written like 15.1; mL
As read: 30; mL
